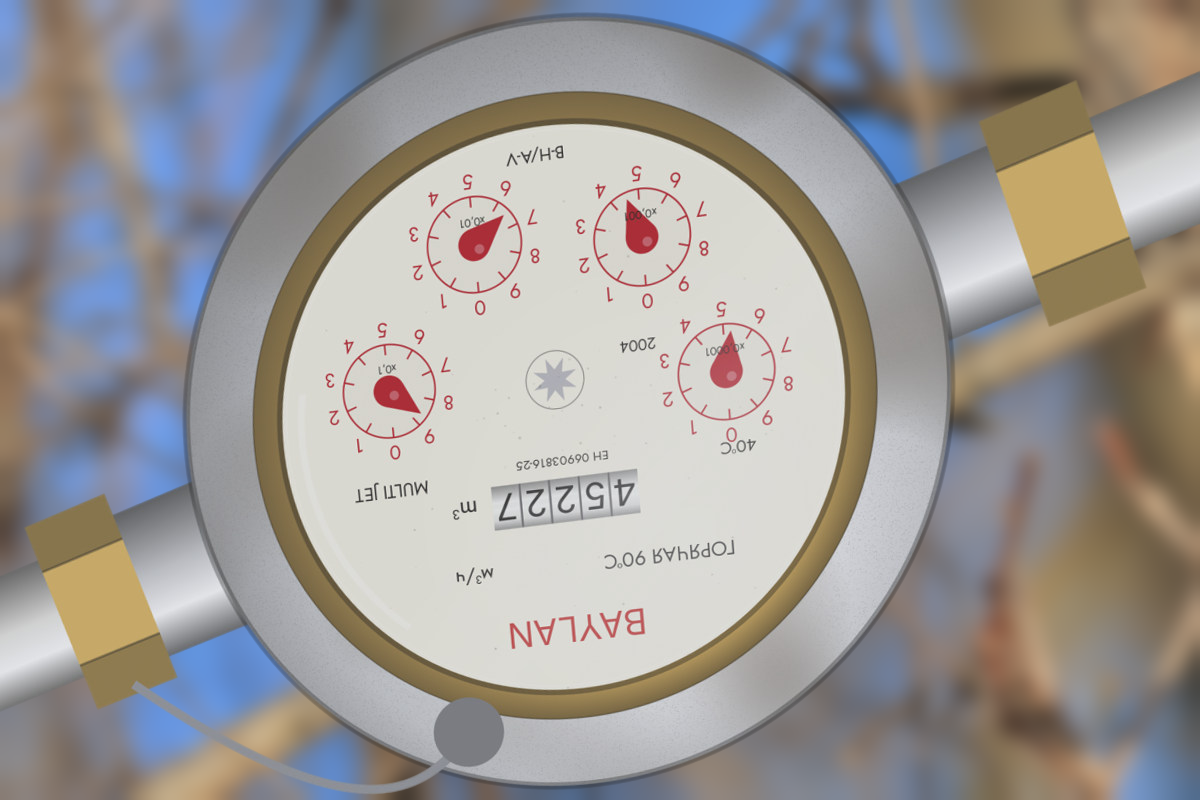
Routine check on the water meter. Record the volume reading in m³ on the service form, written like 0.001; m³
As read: 45227.8645; m³
